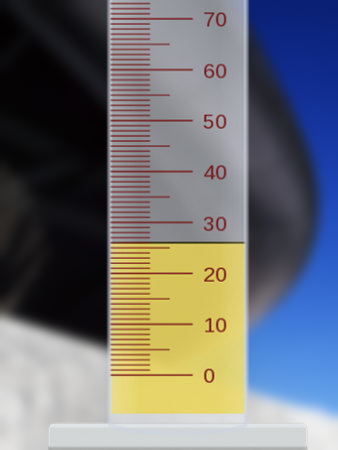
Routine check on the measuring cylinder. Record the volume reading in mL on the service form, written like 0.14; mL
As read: 26; mL
